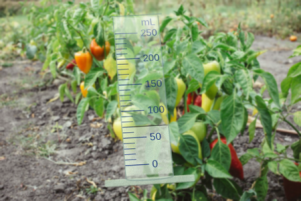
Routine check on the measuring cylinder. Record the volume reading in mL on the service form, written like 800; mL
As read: 70; mL
